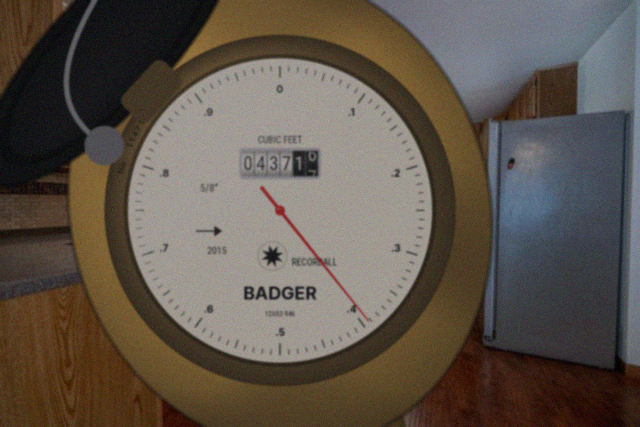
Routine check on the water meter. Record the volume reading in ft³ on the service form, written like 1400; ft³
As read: 43716.39; ft³
